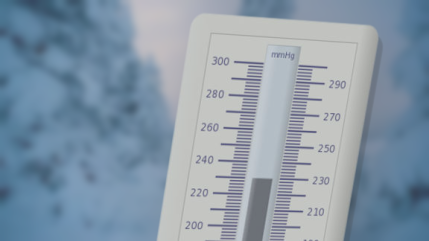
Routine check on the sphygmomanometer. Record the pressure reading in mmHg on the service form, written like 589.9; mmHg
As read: 230; mmHg
